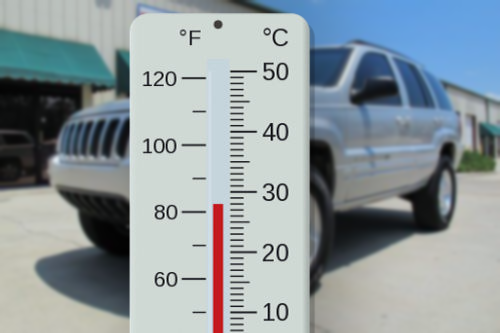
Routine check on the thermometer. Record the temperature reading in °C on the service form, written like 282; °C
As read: 28; °C
